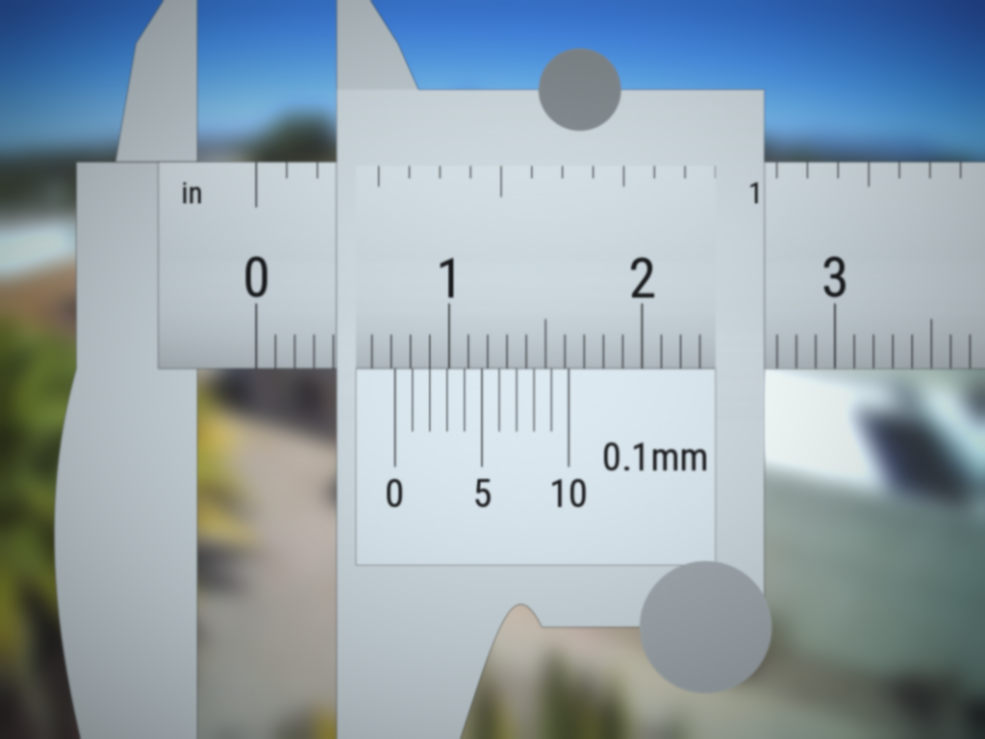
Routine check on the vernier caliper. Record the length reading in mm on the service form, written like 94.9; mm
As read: 7.2; mm
